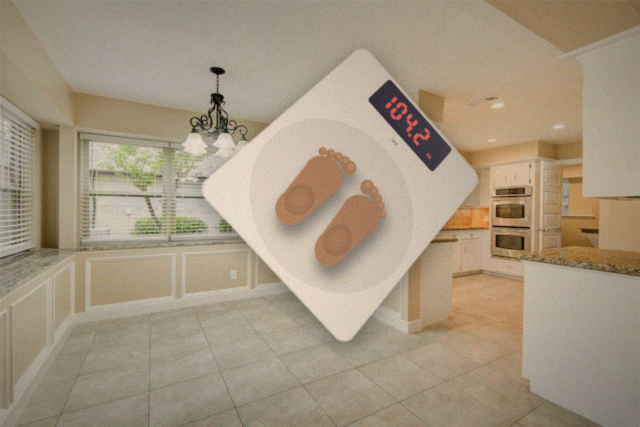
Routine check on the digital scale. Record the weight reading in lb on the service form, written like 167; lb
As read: 104.2; lb
